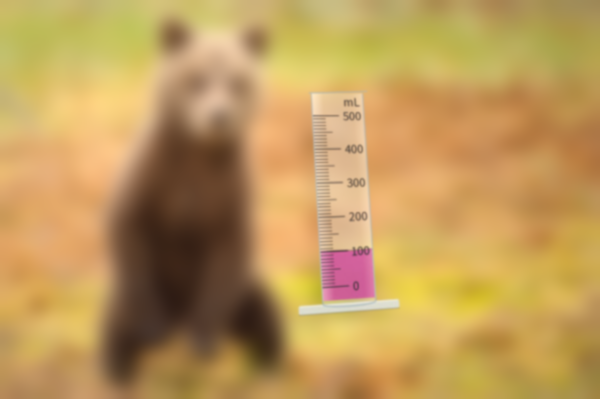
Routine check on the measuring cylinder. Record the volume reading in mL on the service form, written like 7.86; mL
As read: 100; mL
